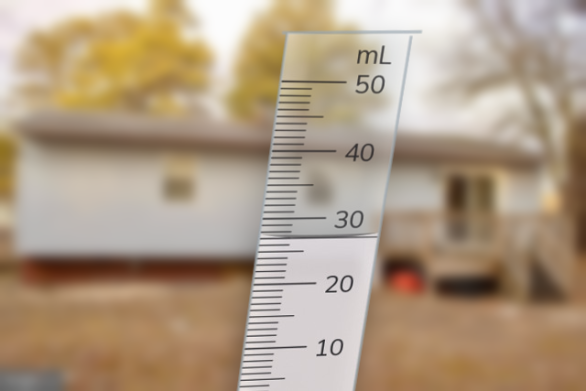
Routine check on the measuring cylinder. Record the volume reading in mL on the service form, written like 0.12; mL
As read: 27; mL
